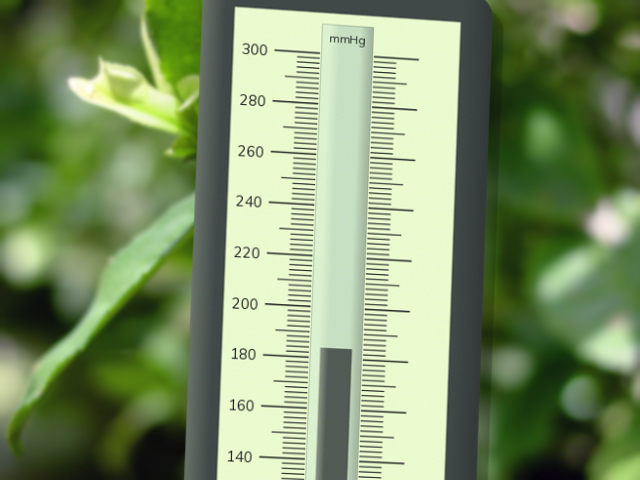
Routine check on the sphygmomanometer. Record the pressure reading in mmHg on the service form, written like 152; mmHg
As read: 184; mmHg
